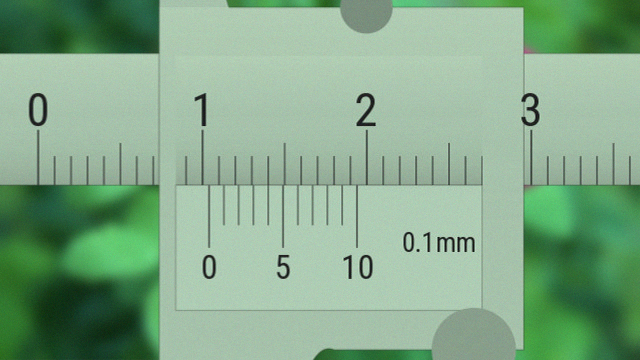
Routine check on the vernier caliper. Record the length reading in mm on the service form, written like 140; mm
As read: 10.4; mm
